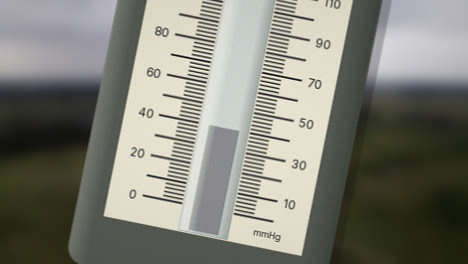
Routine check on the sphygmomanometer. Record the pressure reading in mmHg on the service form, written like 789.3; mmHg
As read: 40; mmHg
